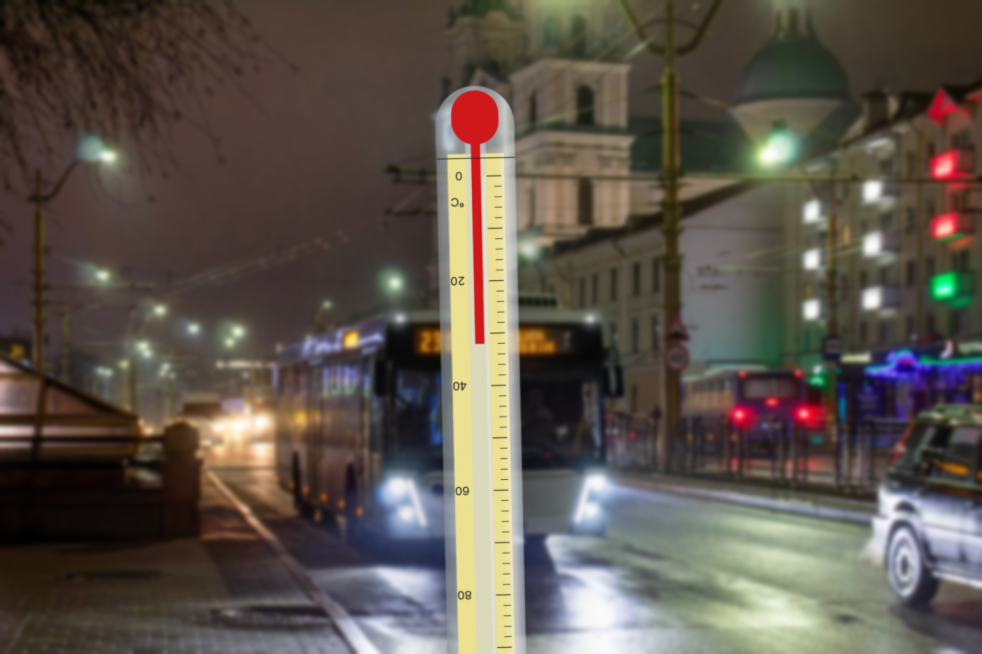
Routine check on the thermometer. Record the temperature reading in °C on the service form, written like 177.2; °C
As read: 32; °C
